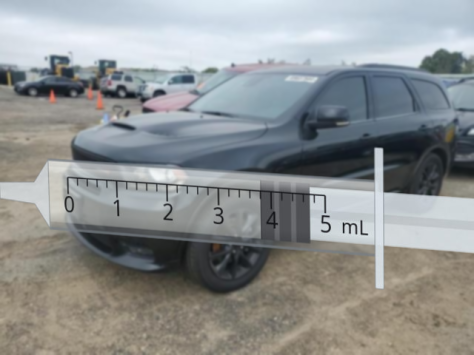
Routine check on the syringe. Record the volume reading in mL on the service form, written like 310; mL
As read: 3.8; mL
